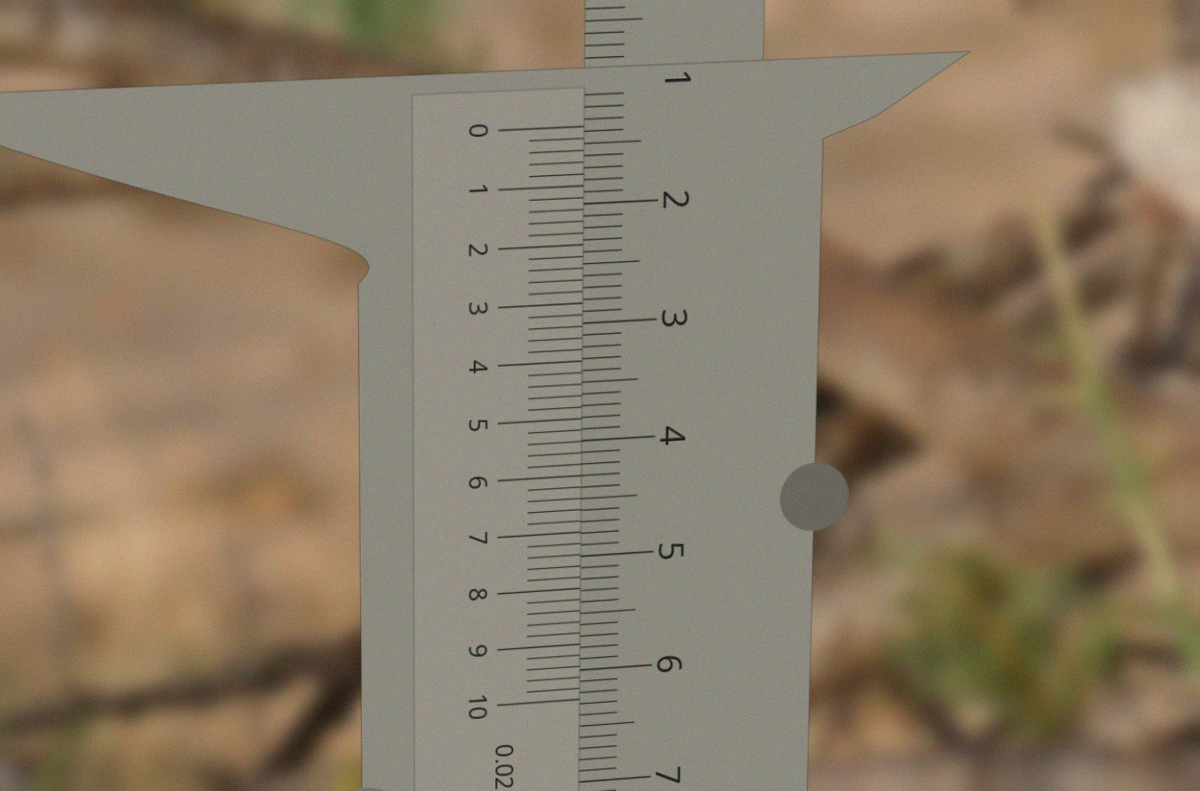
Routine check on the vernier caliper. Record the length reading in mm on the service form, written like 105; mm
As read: 13.6; mm
